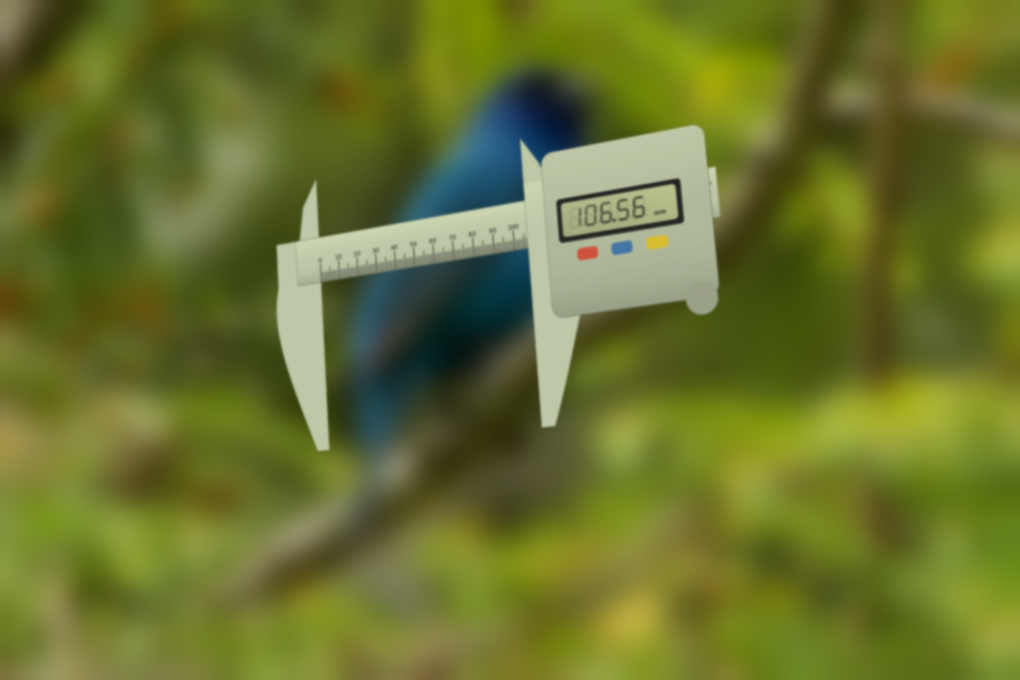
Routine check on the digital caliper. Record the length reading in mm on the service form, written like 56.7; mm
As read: 106.56; mm
